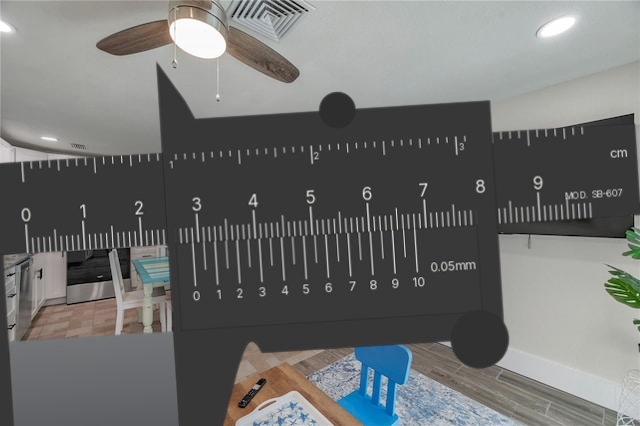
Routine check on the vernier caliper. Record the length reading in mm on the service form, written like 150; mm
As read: 29.0; mm
